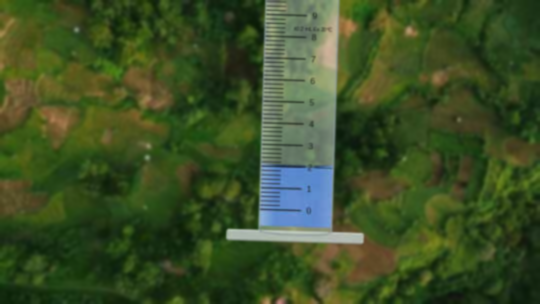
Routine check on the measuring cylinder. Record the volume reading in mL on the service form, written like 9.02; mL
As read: 2; mL
